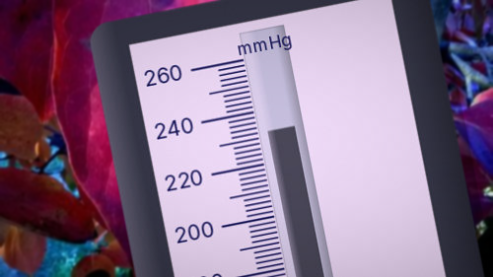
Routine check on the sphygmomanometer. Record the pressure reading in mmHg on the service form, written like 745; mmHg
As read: 232; mmHg
